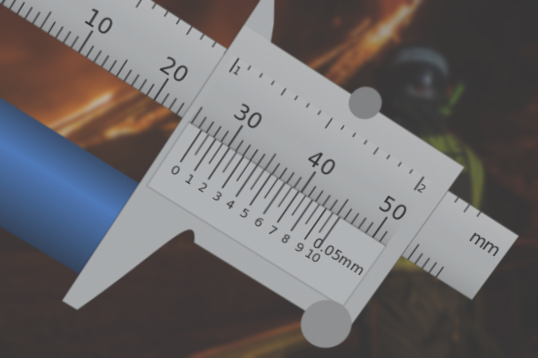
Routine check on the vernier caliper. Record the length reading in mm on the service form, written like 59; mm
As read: 26.4; mm
